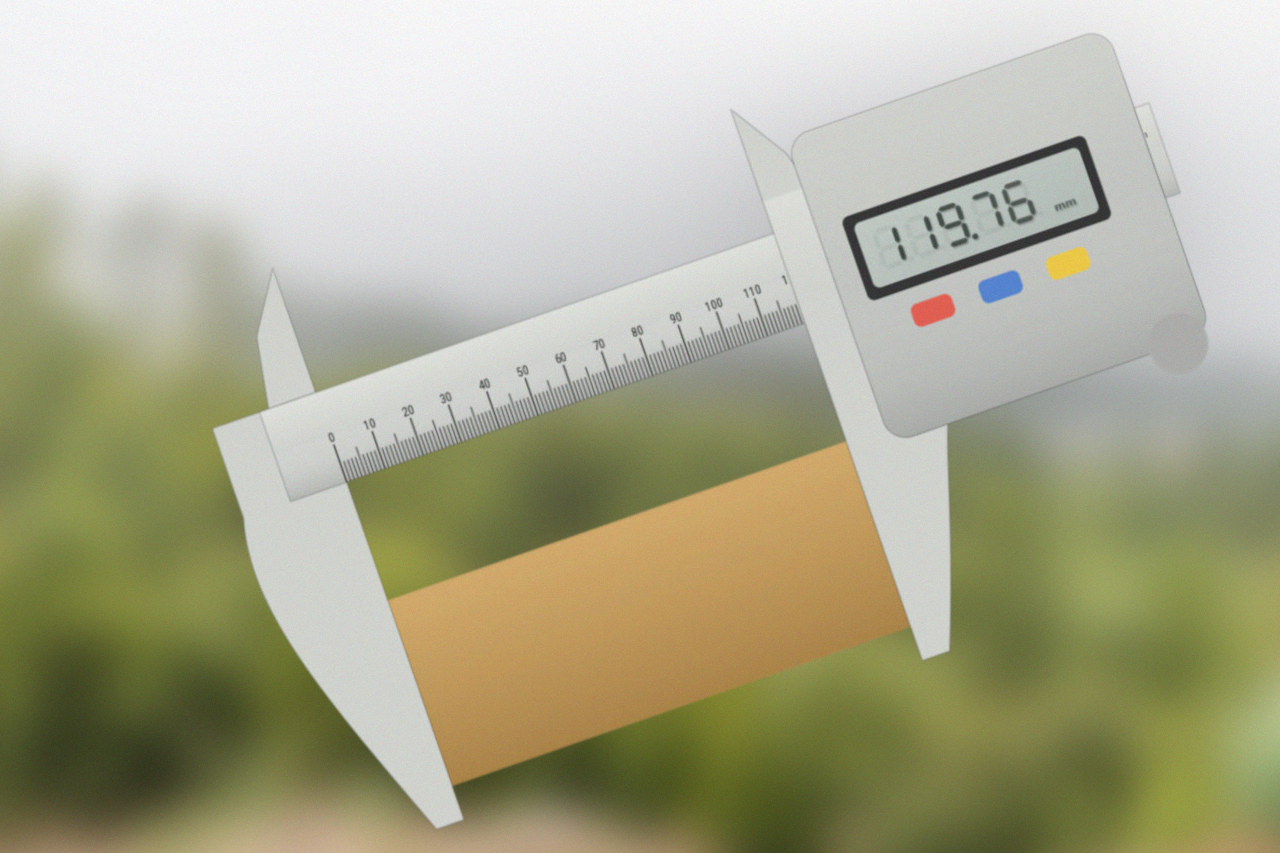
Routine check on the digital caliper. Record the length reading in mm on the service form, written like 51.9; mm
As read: 119.76; mm
